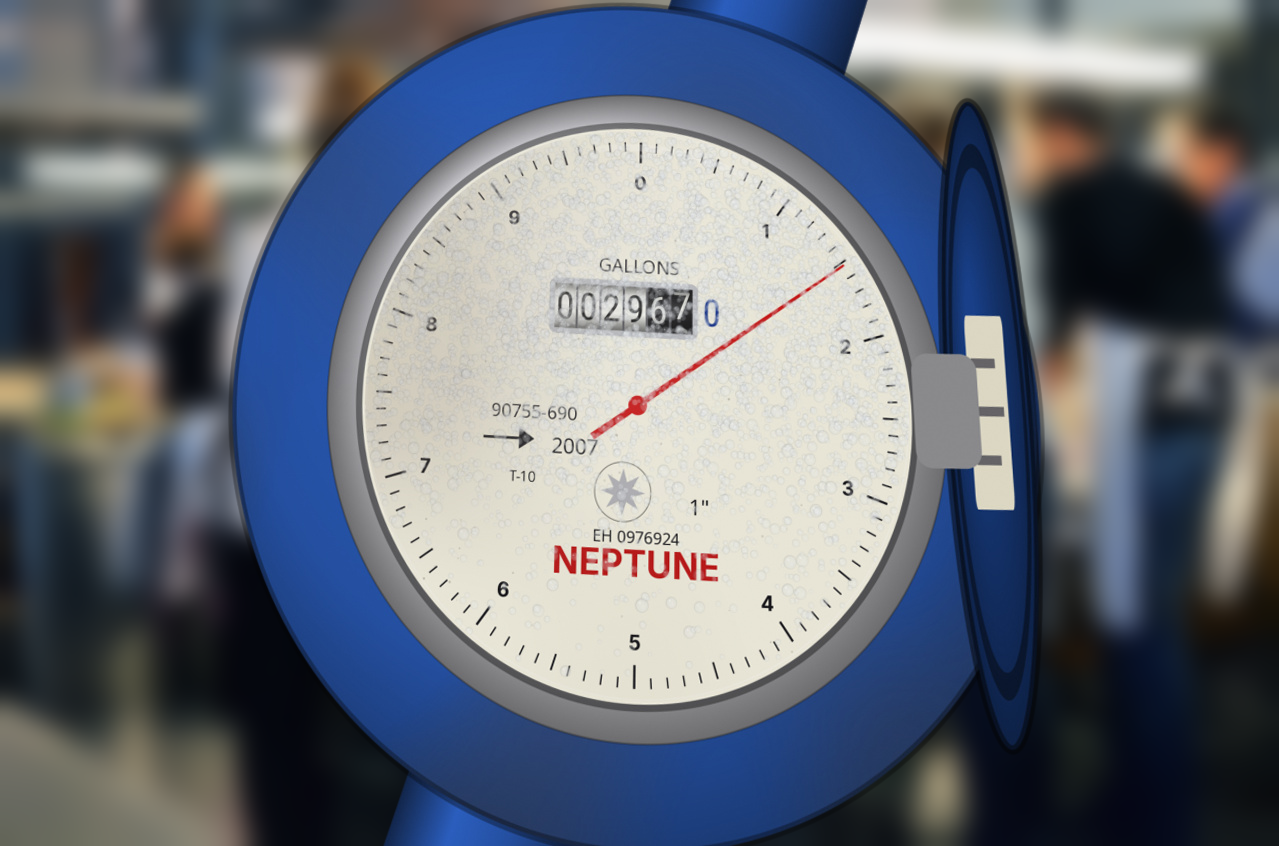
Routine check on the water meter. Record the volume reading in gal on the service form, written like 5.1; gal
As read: 29671.5; gal
